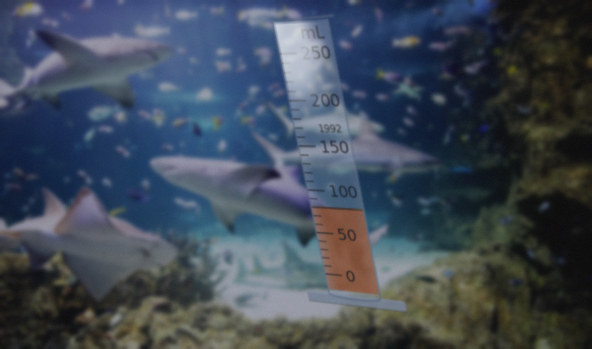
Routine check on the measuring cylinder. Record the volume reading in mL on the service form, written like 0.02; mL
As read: 80; mL
